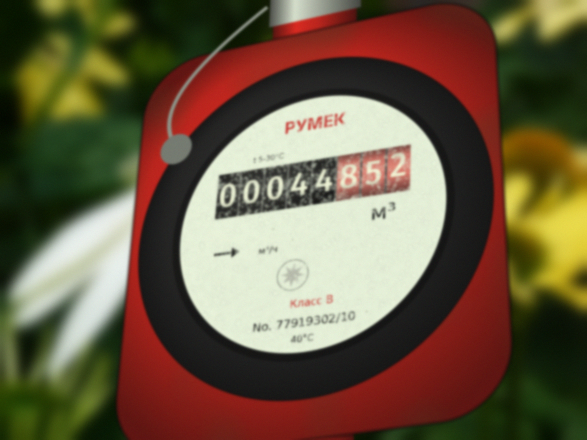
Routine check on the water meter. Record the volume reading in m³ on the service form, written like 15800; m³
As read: 44.852; m³
